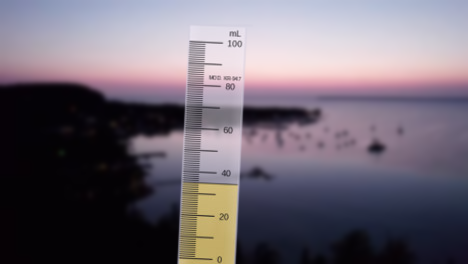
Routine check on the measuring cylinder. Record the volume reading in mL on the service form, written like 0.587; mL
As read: 35; mL
